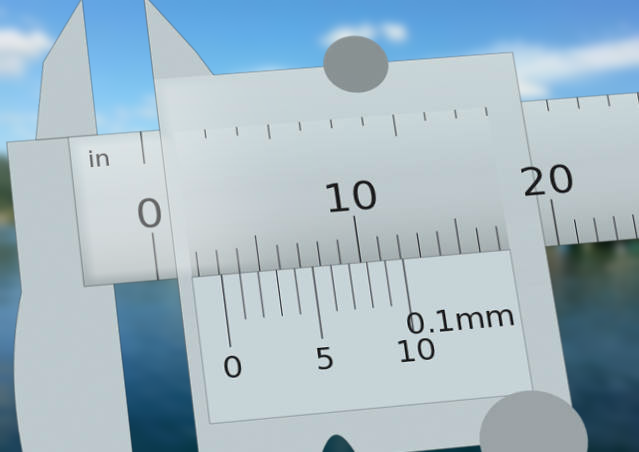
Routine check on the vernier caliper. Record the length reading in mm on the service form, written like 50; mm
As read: 3.1; mm
